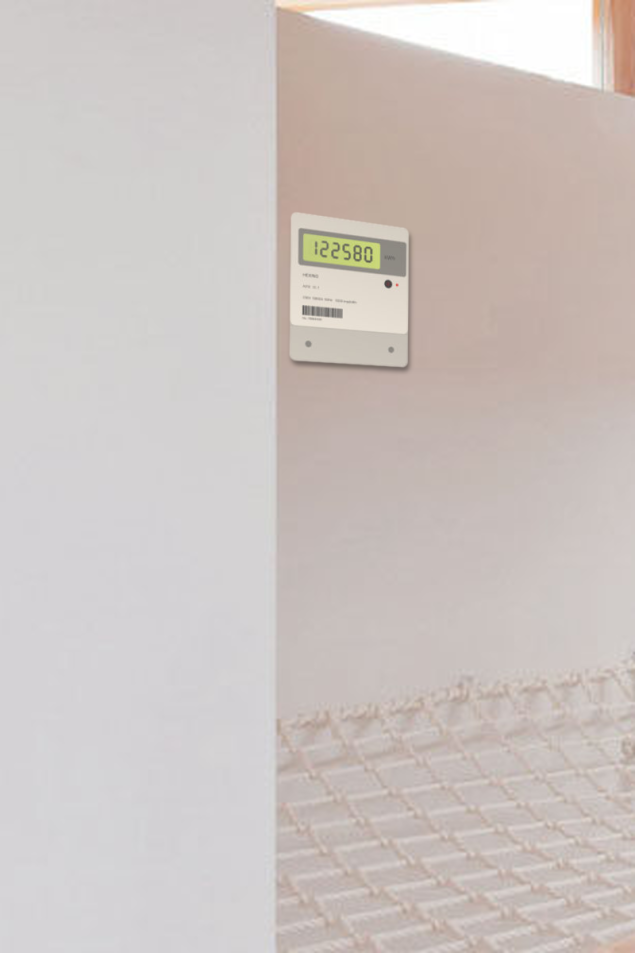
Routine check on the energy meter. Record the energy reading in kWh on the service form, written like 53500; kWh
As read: 122580; kWh
